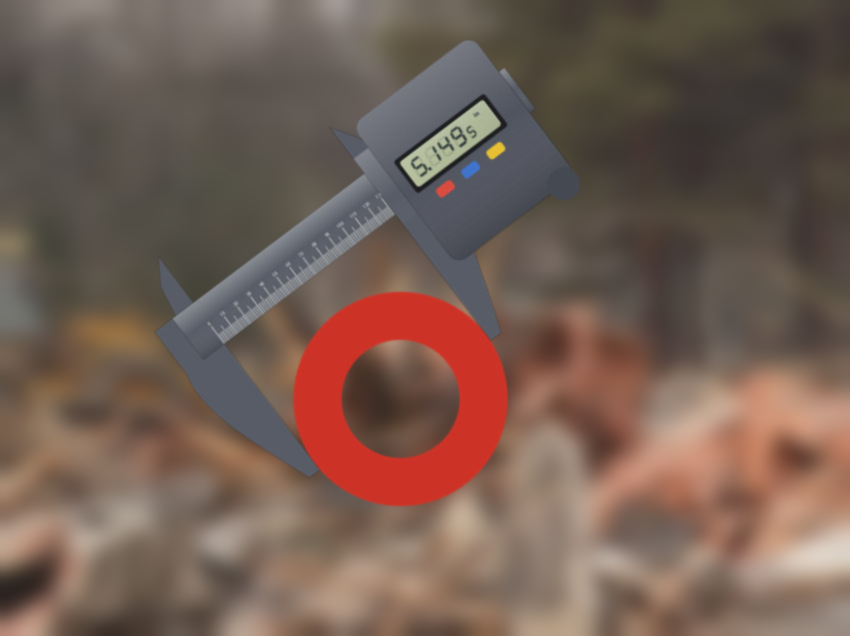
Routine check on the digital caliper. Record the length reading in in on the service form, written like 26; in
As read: 5.1495; in
